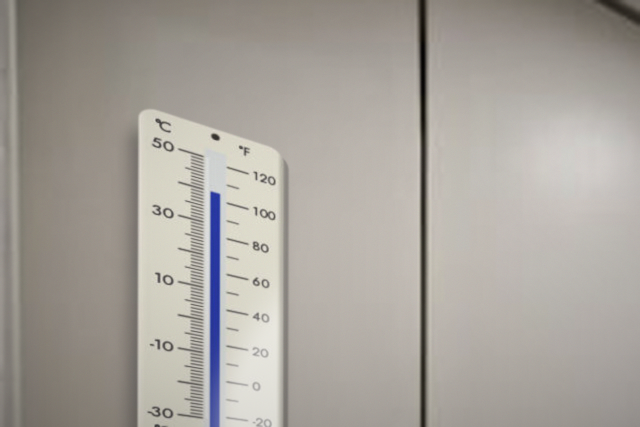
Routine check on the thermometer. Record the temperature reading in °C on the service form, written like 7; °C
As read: 40; °C
